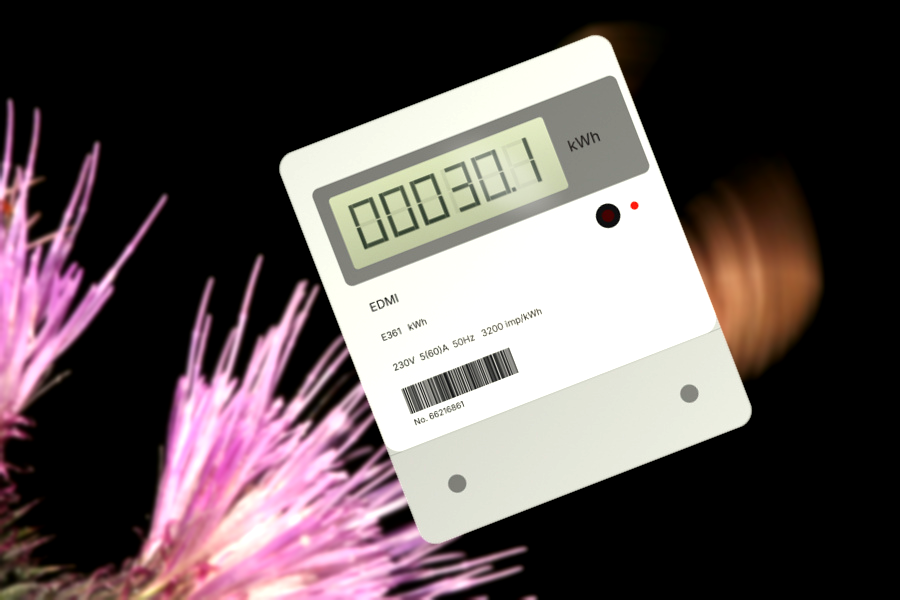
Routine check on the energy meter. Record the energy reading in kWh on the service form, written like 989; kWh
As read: 30.1; kWh
